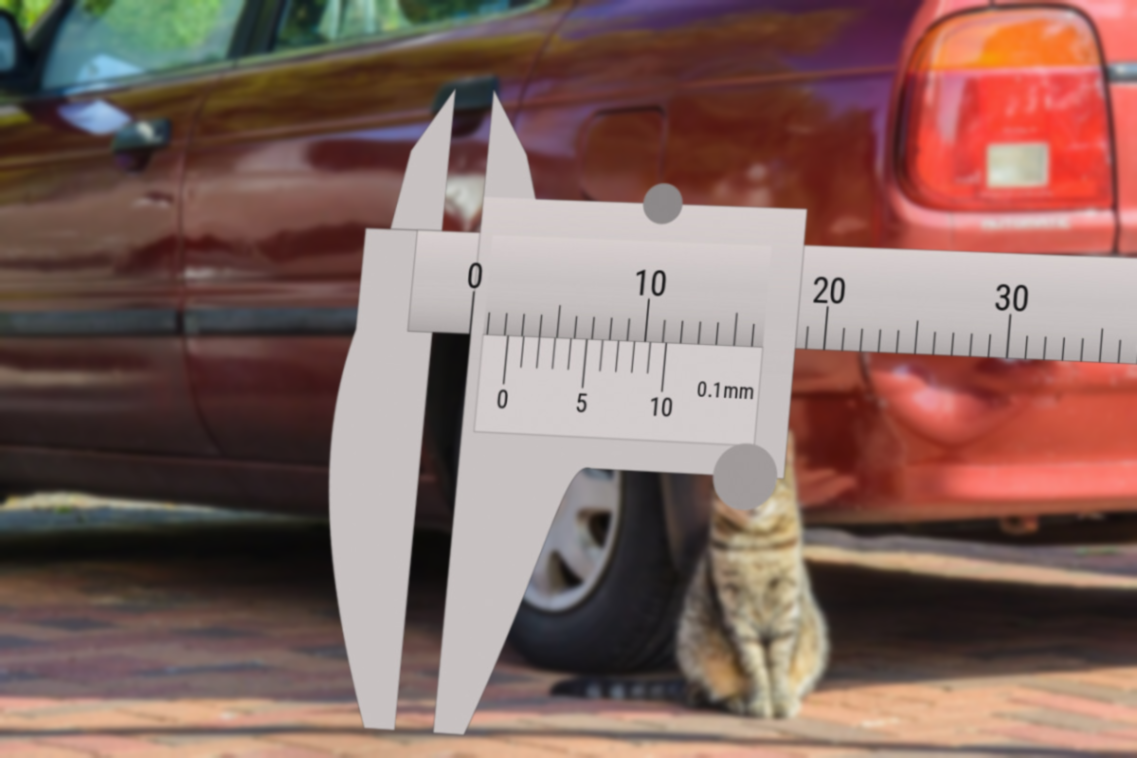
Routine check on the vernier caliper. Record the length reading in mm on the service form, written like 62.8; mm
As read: 2.2; mm
